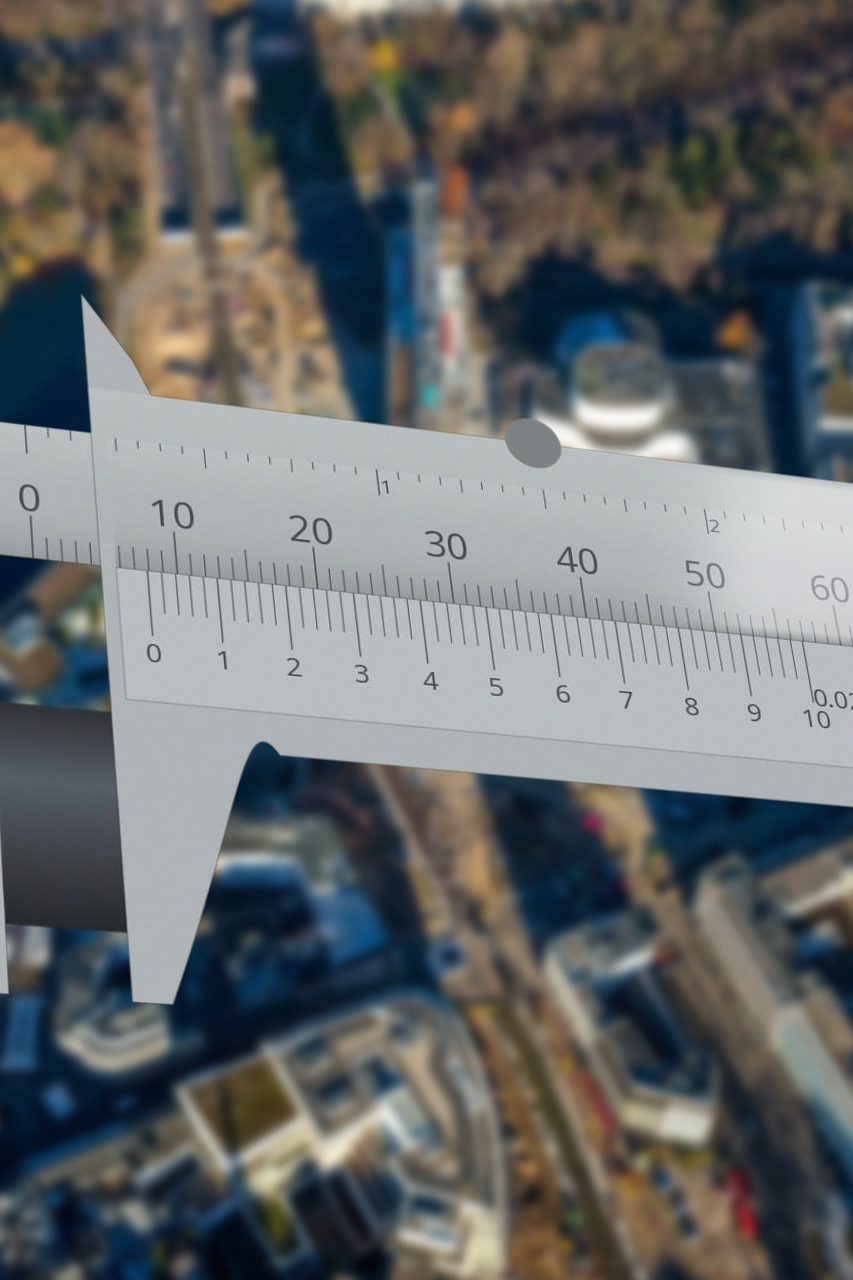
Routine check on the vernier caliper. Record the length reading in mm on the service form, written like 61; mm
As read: 7.9; mm
